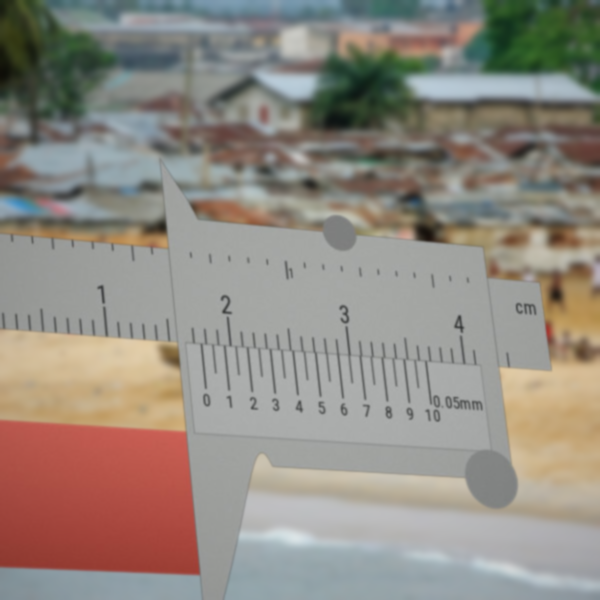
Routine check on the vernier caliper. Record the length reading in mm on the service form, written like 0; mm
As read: 17.6; mm
